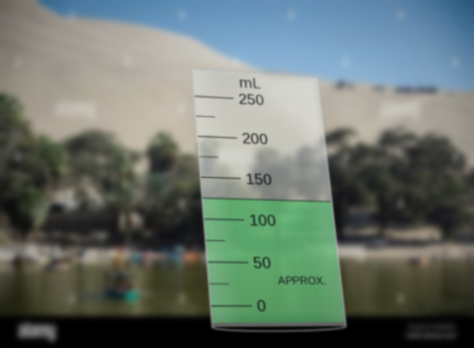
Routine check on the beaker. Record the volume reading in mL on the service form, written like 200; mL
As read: 125; mL
